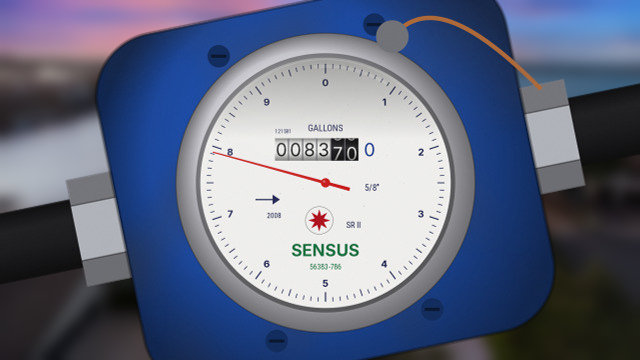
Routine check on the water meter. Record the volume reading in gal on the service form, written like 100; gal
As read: 83697.9; gal
